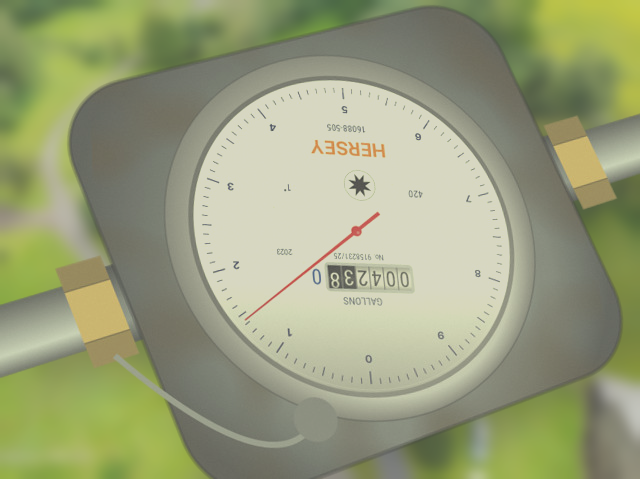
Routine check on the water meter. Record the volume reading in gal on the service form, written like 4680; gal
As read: 42381.4; gal
